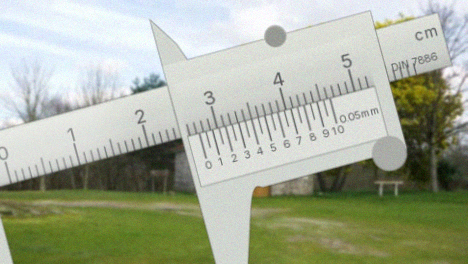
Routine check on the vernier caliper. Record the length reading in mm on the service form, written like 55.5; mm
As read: 27.4; mm
